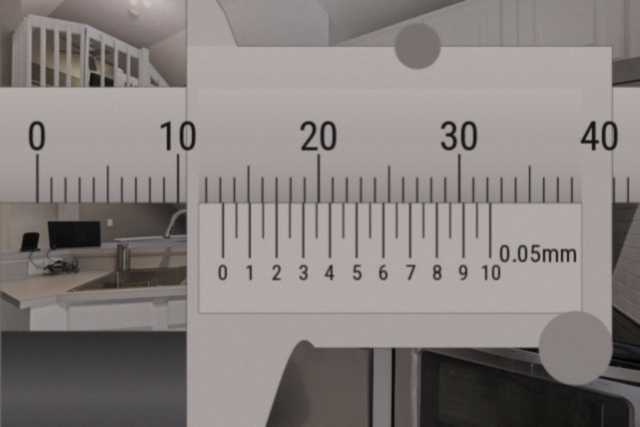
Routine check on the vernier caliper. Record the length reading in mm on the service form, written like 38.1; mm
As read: 13.2; mm
